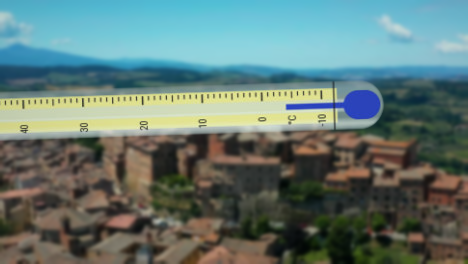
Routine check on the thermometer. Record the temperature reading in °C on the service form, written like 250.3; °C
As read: -4; °C
